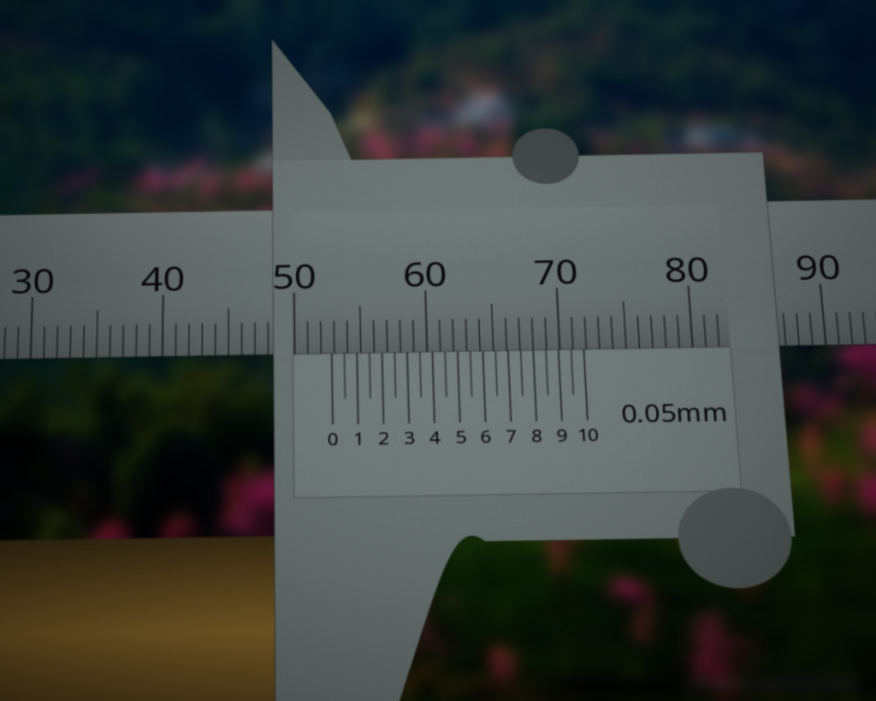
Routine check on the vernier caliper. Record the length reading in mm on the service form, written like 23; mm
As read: 52.8; mm
